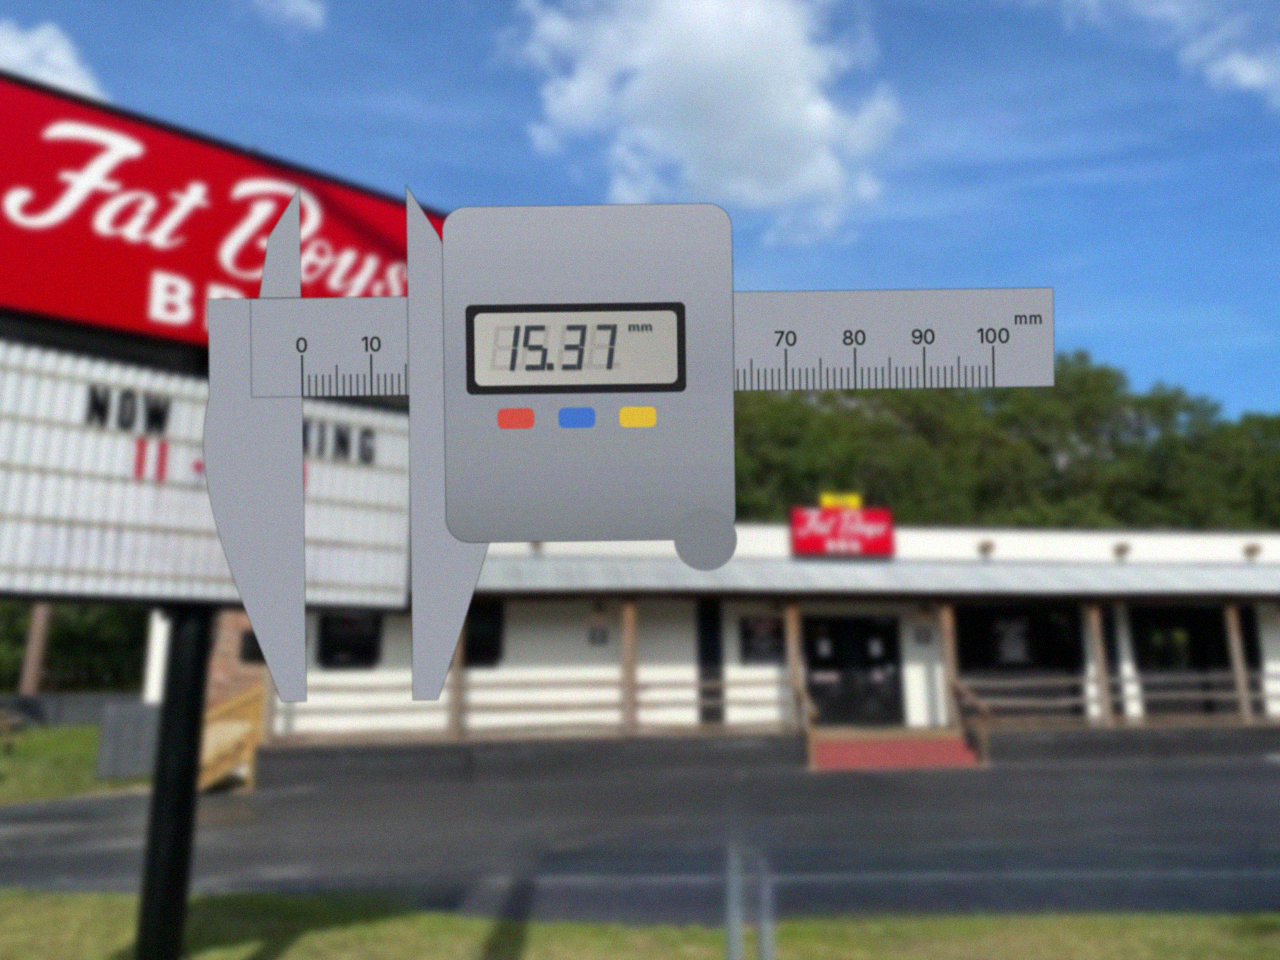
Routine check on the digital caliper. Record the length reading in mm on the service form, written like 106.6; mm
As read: 15.37; mm
